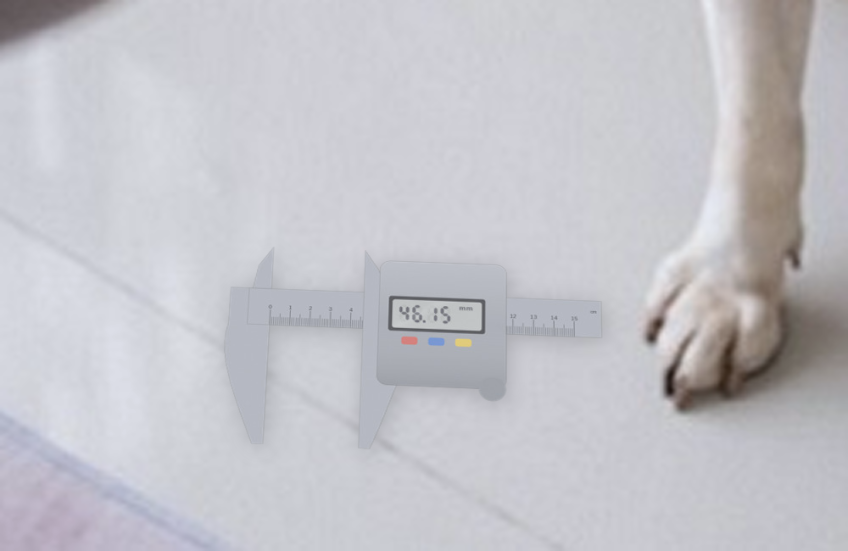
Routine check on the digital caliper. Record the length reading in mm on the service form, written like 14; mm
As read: 46.15; mm
